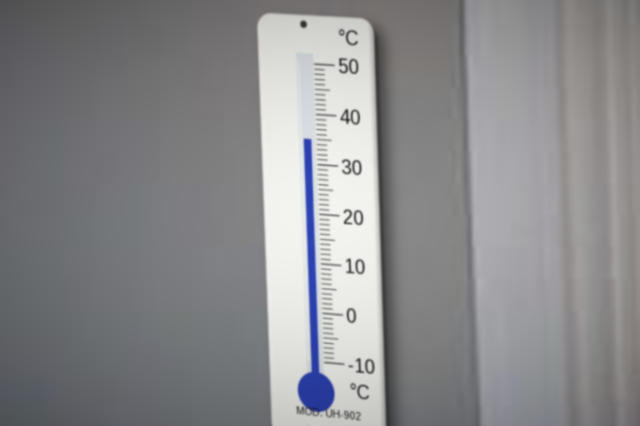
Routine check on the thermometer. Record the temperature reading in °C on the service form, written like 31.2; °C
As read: 35; °C
